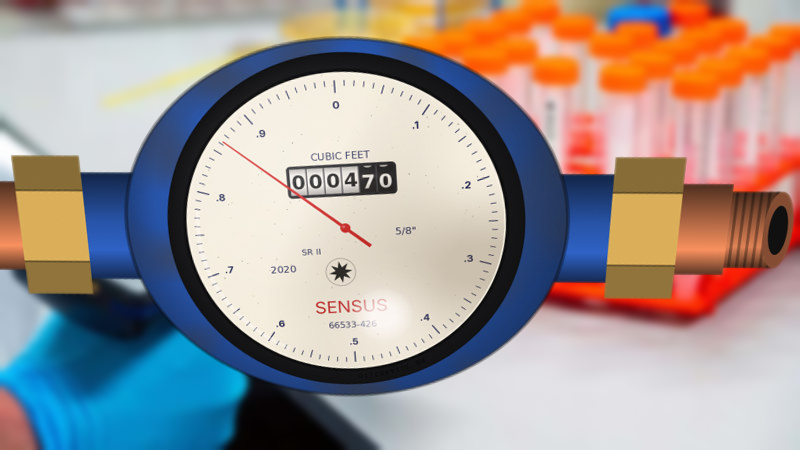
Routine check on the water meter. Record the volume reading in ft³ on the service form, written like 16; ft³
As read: 469.86; ft³
